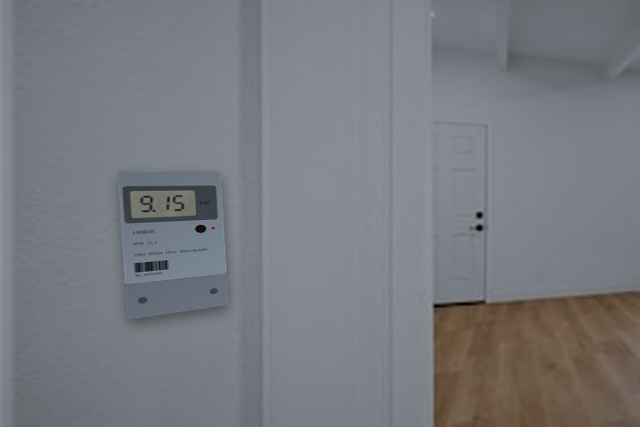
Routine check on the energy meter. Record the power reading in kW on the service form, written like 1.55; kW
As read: 9.15; kW
